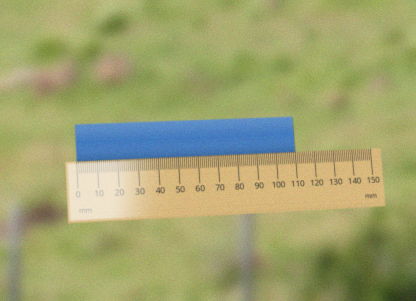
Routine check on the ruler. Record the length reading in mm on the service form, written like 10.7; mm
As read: 110; mm
